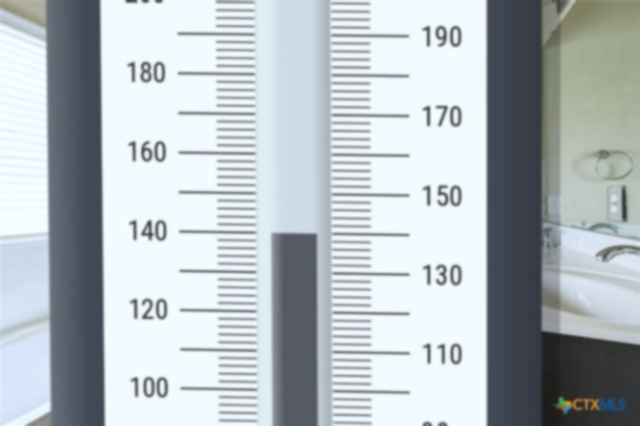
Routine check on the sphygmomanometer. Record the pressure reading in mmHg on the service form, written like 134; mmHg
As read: 140; mmHg
